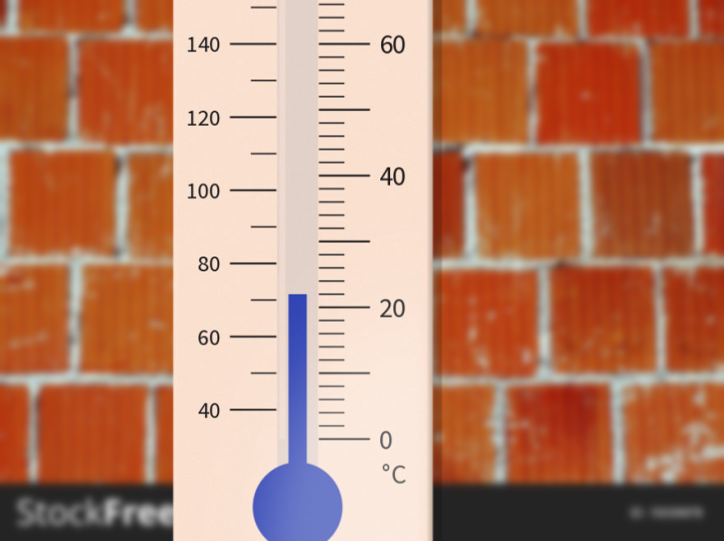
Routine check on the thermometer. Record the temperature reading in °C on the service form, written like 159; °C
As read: 22; °C
